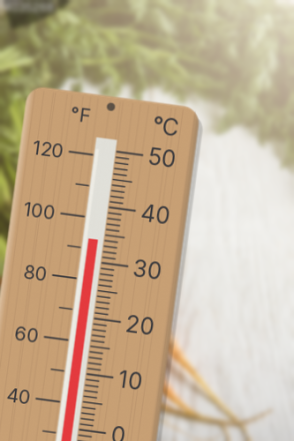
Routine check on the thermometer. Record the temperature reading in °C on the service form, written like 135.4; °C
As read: 34; °C
